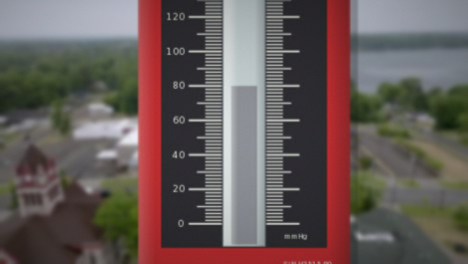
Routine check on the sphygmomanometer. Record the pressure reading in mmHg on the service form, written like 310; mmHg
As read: 80; mmHg
